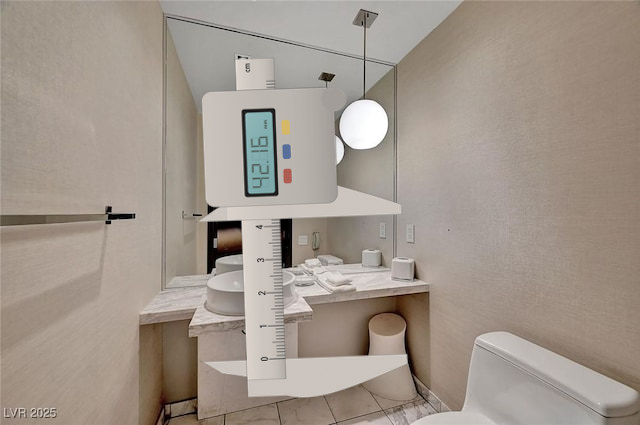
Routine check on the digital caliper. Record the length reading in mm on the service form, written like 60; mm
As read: 42.16; mm
